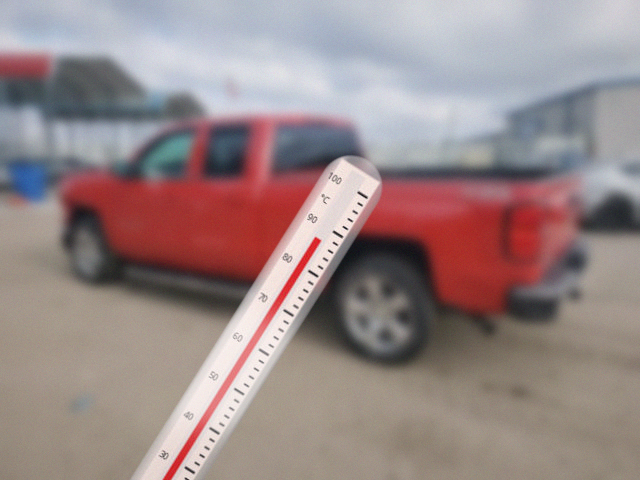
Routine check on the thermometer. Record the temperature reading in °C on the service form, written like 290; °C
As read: 87; °C
